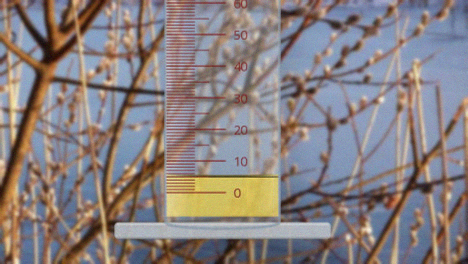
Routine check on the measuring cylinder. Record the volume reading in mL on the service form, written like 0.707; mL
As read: 5; mL
